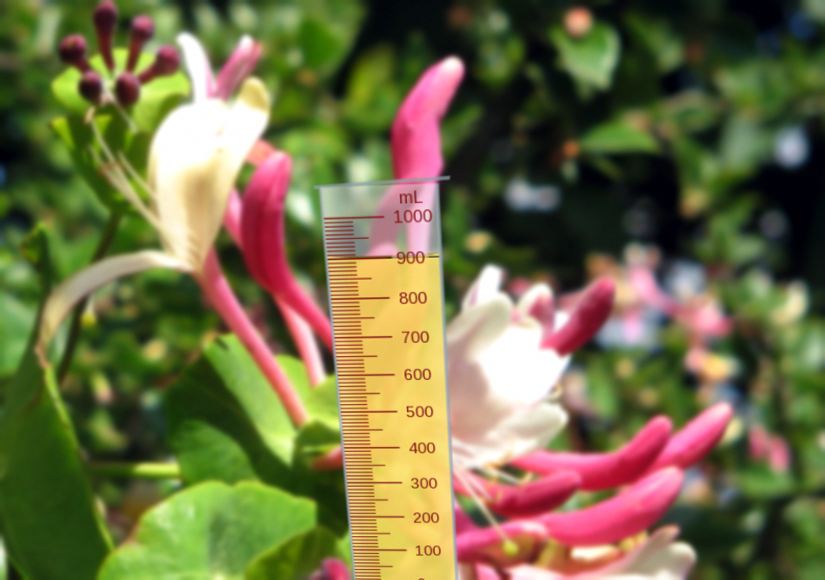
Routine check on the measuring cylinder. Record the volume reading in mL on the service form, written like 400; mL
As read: 900; mL
